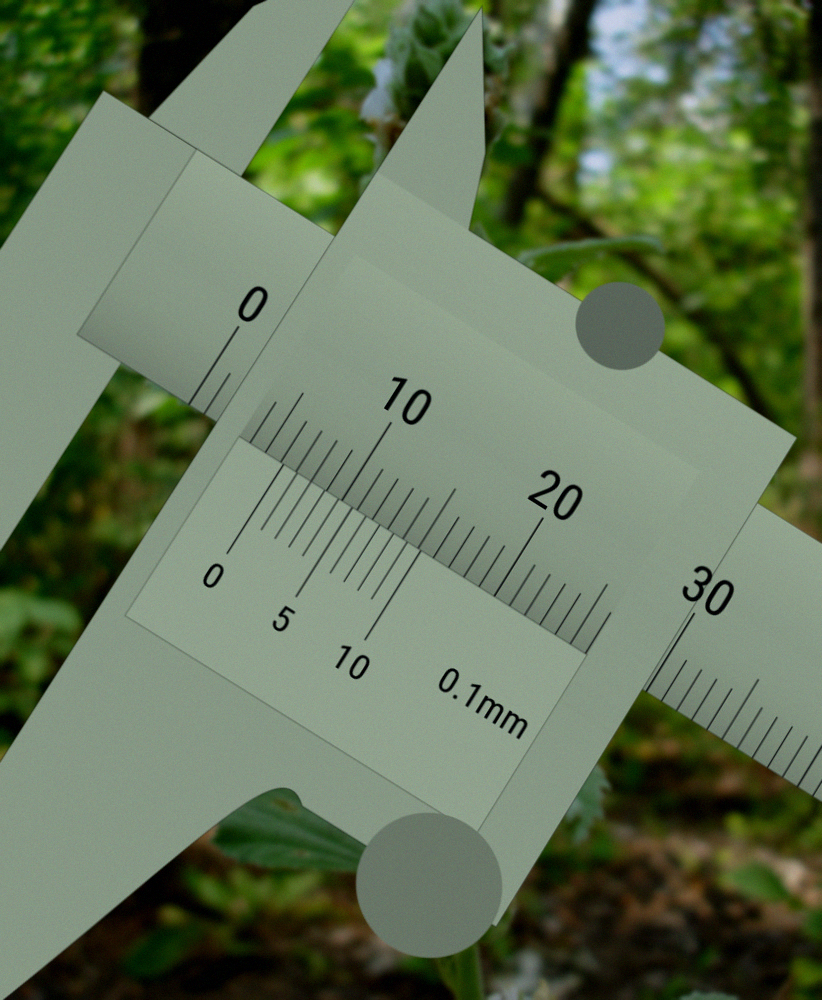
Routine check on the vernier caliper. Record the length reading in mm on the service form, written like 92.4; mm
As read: 6.2; mm
